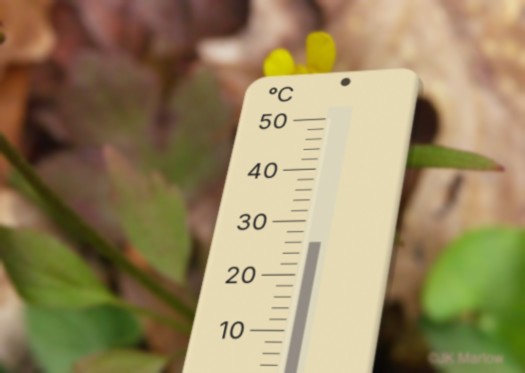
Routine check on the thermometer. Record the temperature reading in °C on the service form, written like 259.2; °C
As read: 26; °C
